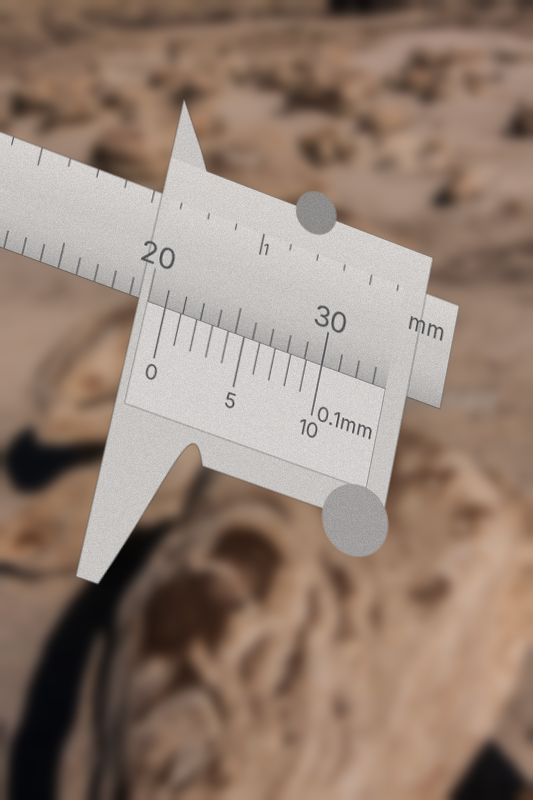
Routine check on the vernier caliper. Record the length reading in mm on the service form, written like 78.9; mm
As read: 21.0; mm
